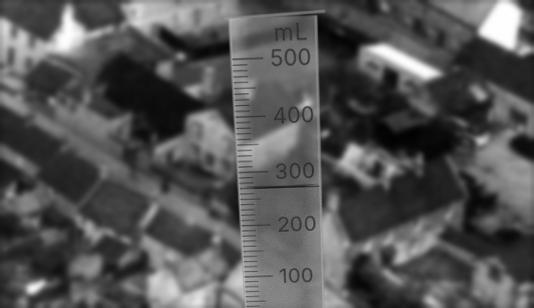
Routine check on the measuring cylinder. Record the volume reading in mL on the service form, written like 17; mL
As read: 270; mL
